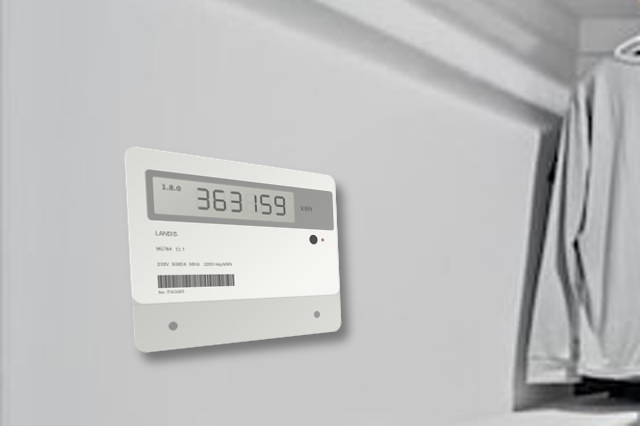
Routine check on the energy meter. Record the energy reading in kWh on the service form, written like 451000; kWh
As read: 363159; kWh
